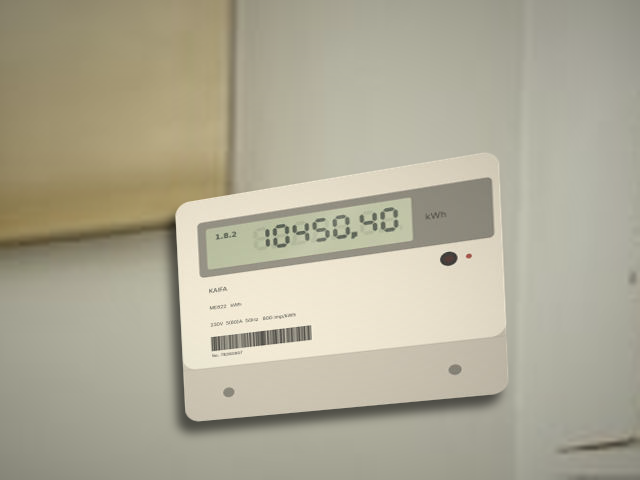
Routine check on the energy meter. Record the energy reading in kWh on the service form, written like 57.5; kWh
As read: 10450.40; kWh
